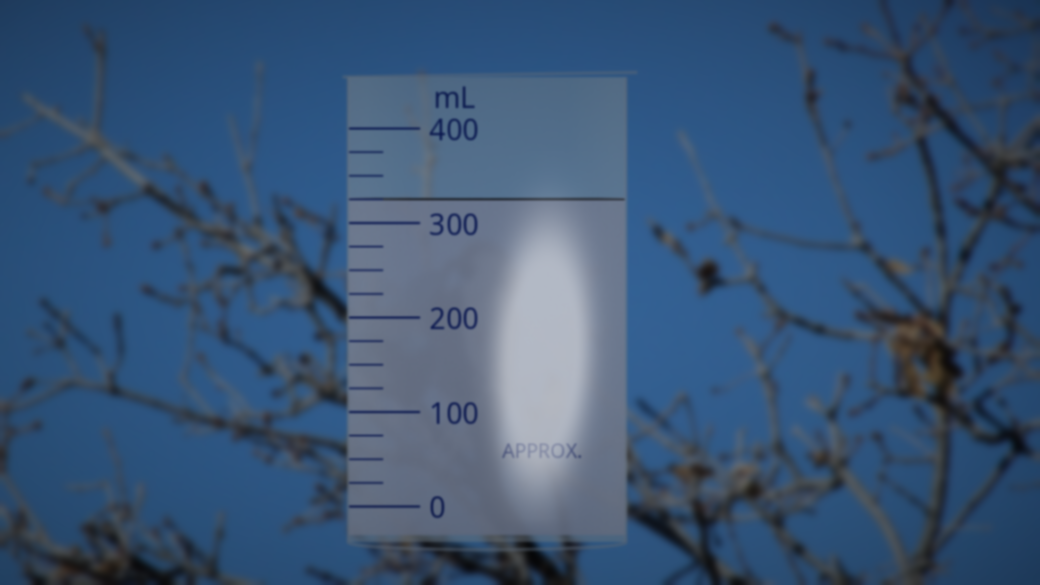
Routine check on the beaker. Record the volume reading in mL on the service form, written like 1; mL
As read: 325; mL
